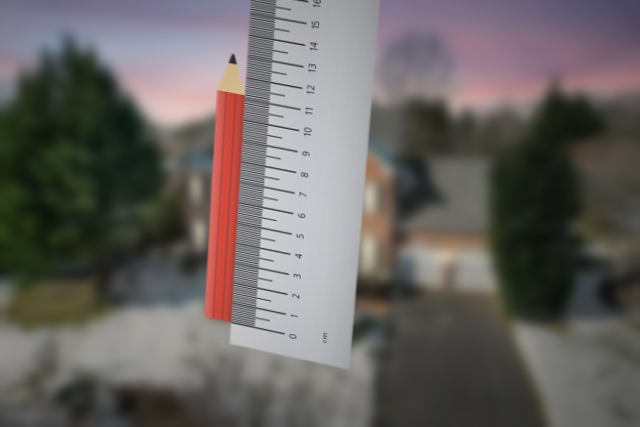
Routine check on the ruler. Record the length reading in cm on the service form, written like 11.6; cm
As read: 13; cm
